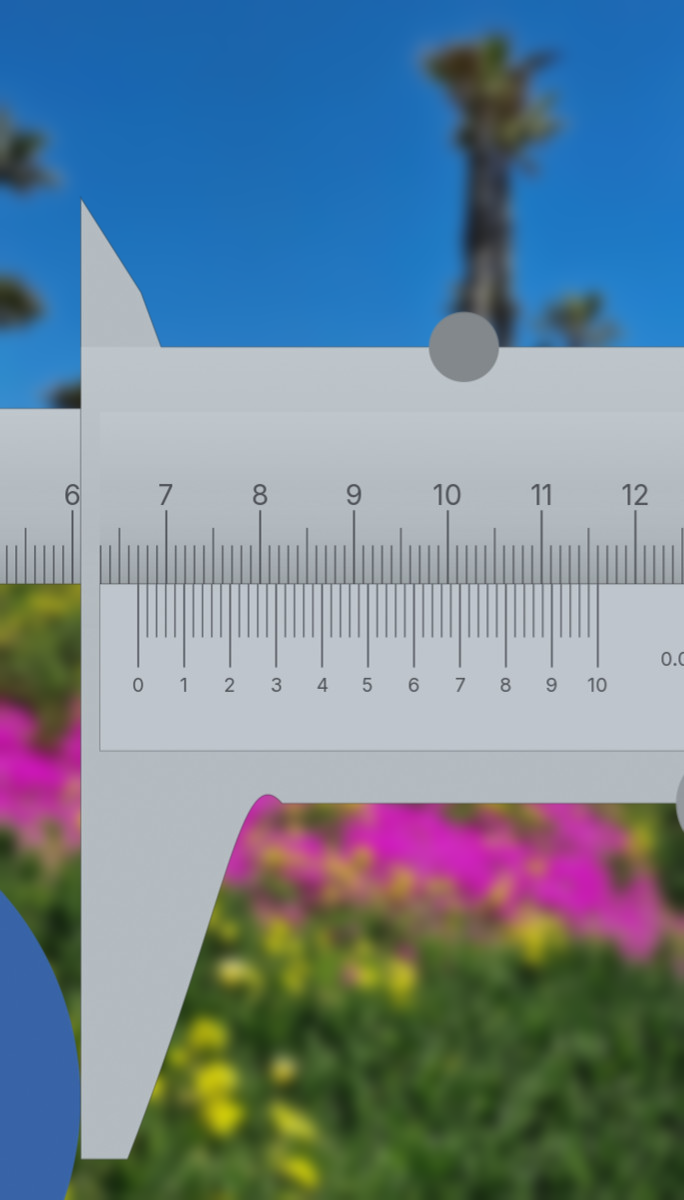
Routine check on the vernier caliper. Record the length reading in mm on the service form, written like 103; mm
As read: 67.0; mm
